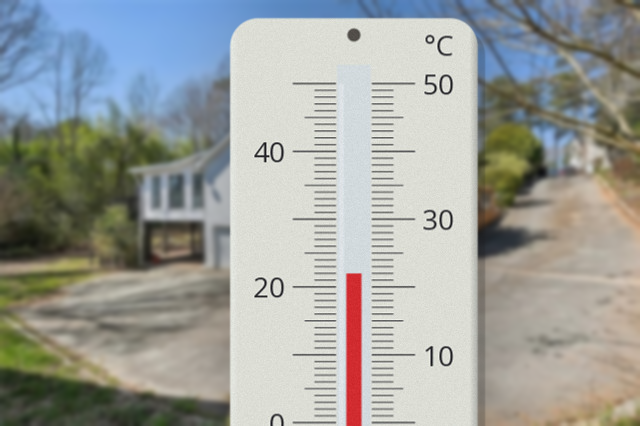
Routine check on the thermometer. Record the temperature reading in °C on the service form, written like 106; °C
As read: 22; °C
